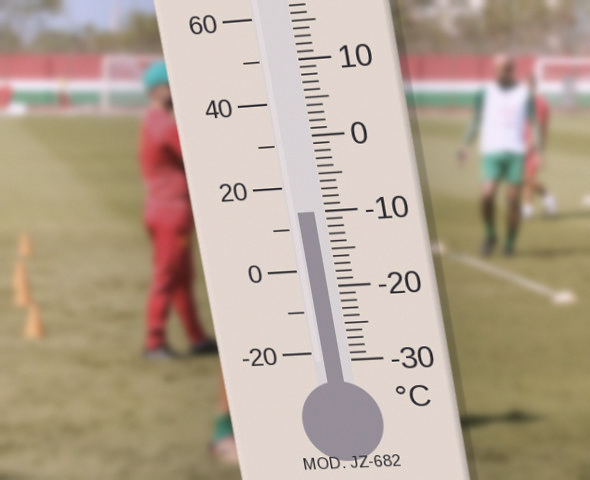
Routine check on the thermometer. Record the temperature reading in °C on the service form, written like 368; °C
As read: -10; °C
